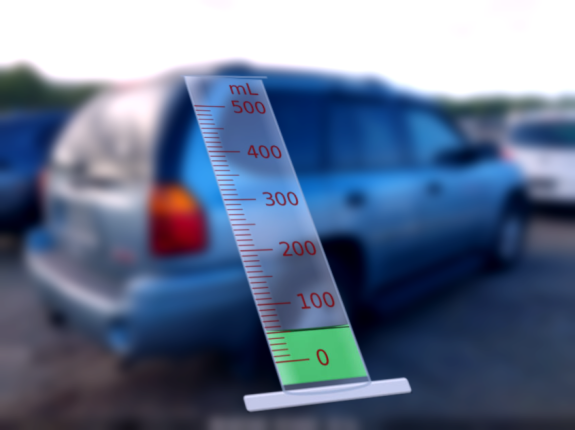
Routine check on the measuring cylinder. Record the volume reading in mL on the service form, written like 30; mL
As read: 50; mL
